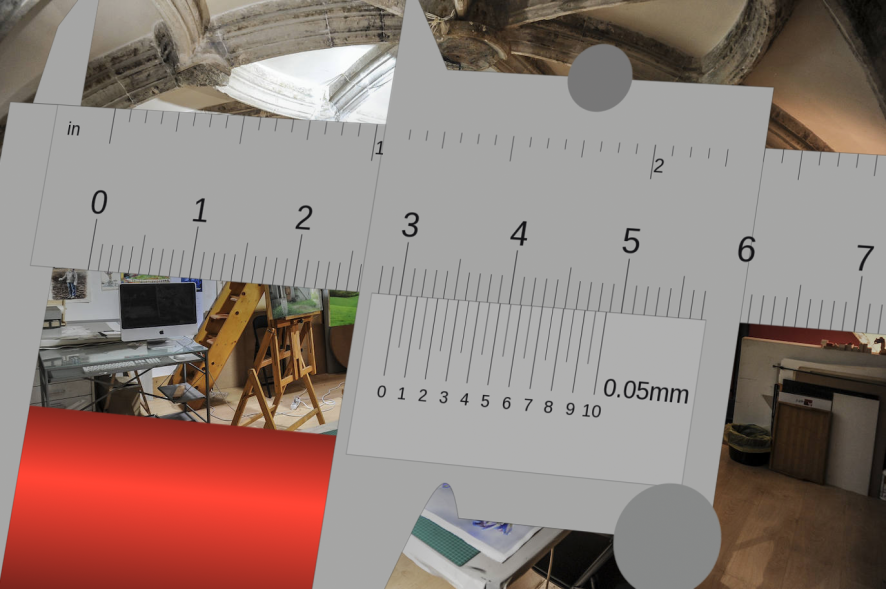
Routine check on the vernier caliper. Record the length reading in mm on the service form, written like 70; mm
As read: 29.7; mm
